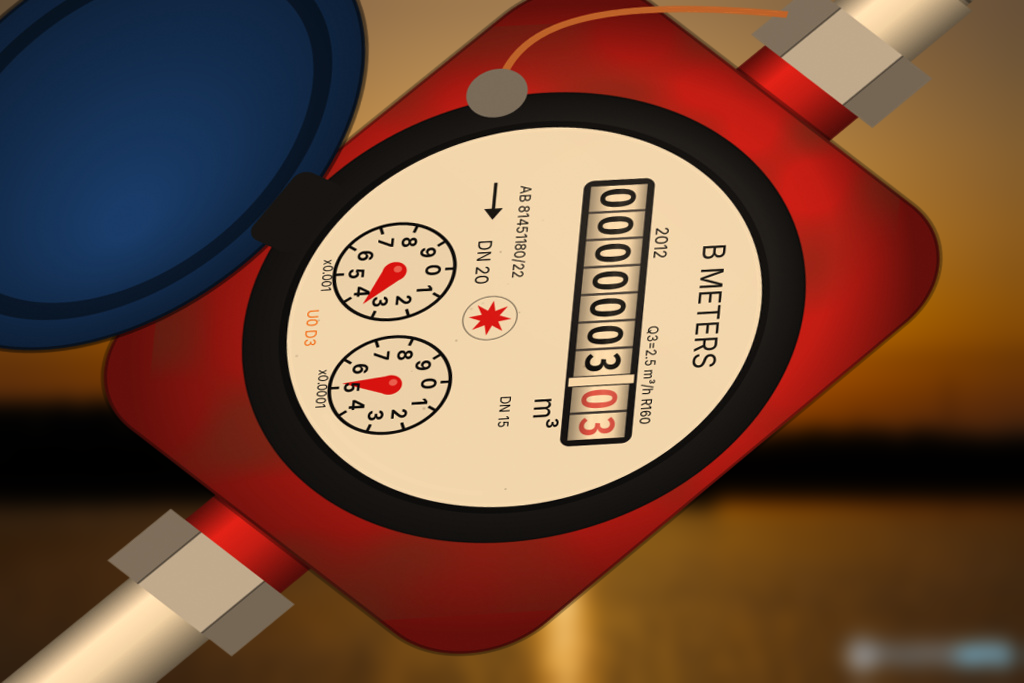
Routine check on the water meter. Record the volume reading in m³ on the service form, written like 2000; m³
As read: 3.0335; m³
